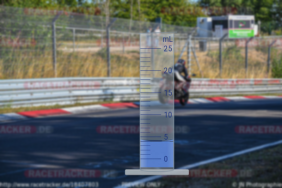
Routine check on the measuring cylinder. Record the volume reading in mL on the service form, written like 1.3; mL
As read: 4; mL
